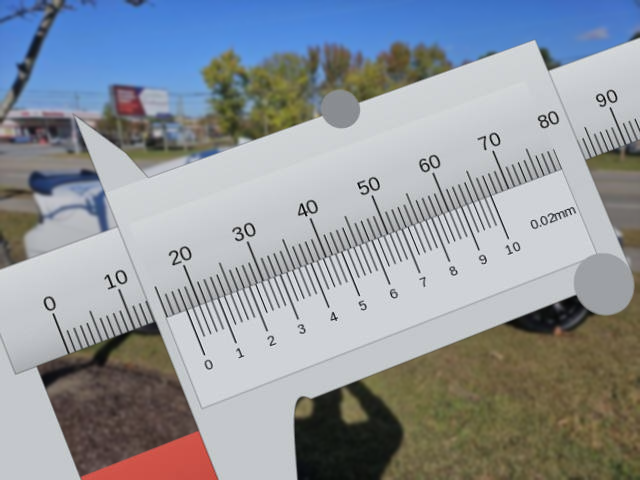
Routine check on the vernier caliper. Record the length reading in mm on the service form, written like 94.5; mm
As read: 18.0; mm
